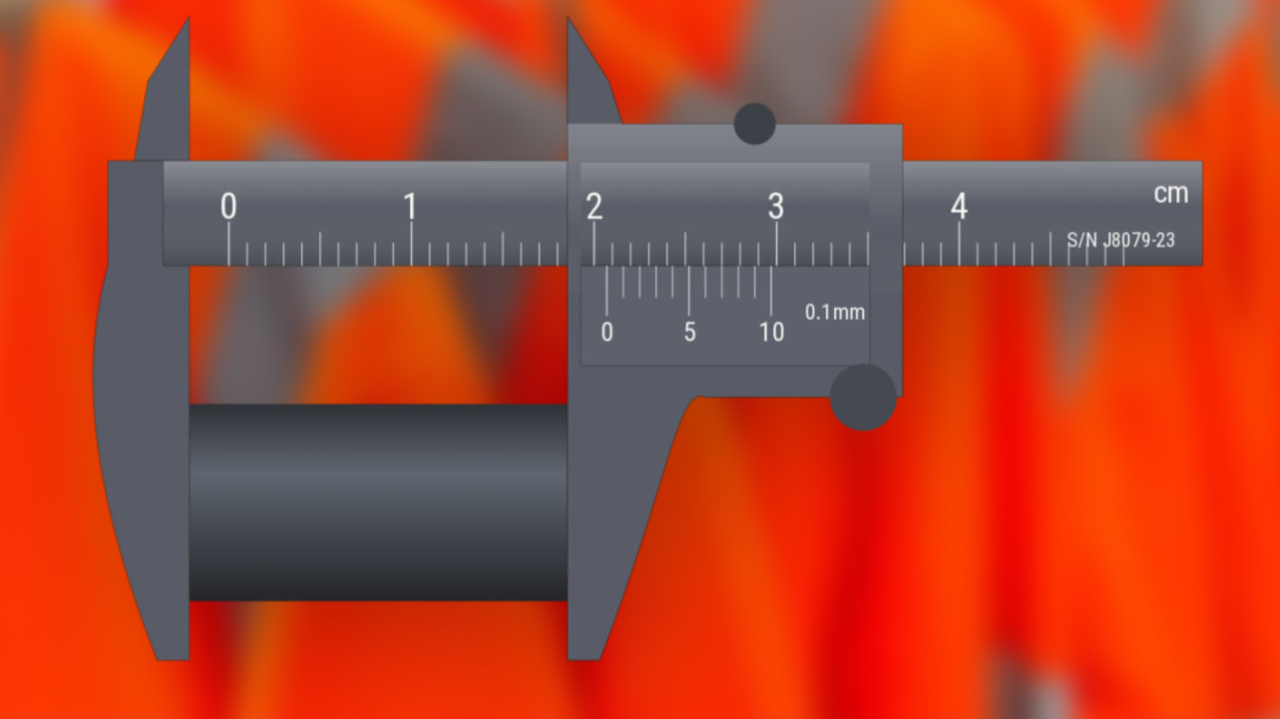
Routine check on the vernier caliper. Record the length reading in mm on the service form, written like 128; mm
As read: 20.7; mm
